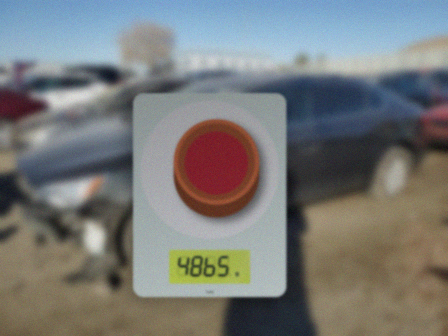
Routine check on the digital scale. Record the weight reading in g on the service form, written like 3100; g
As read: 4865; g
